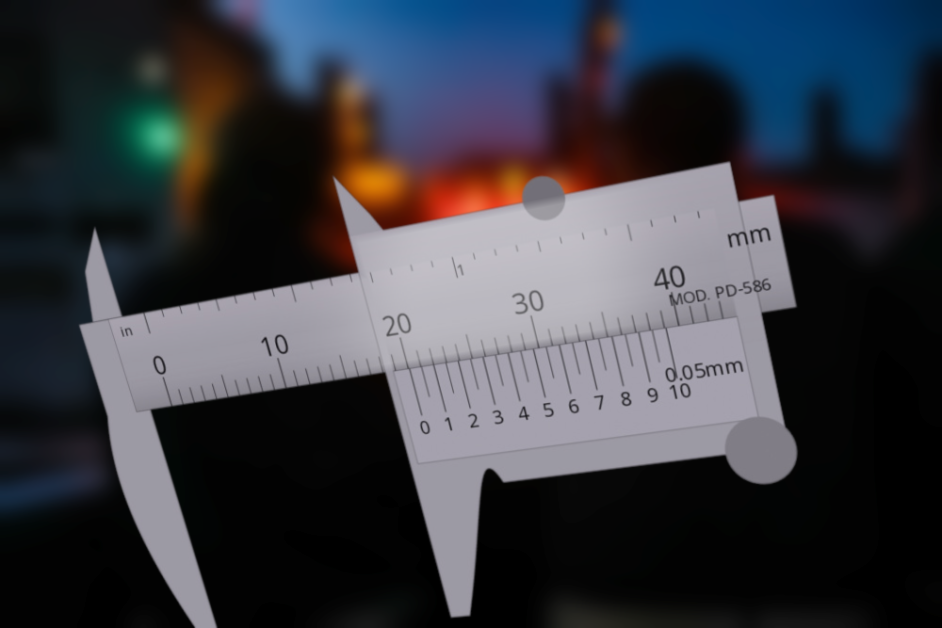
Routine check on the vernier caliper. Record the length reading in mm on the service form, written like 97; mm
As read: 20.1; mm
